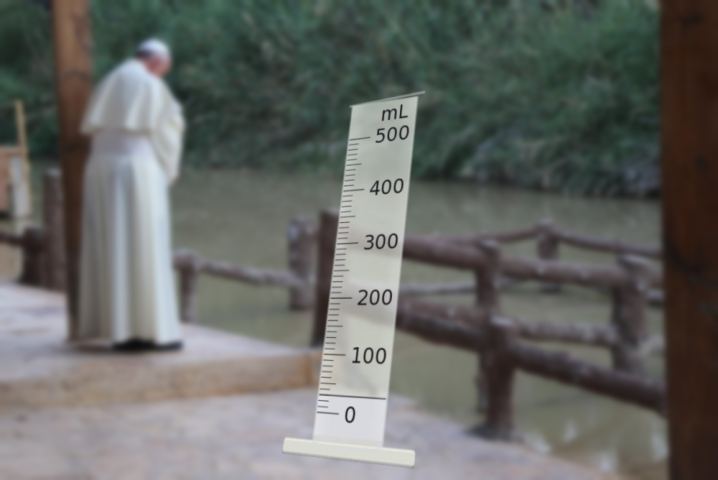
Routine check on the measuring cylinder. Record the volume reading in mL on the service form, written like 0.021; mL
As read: 30; mL
